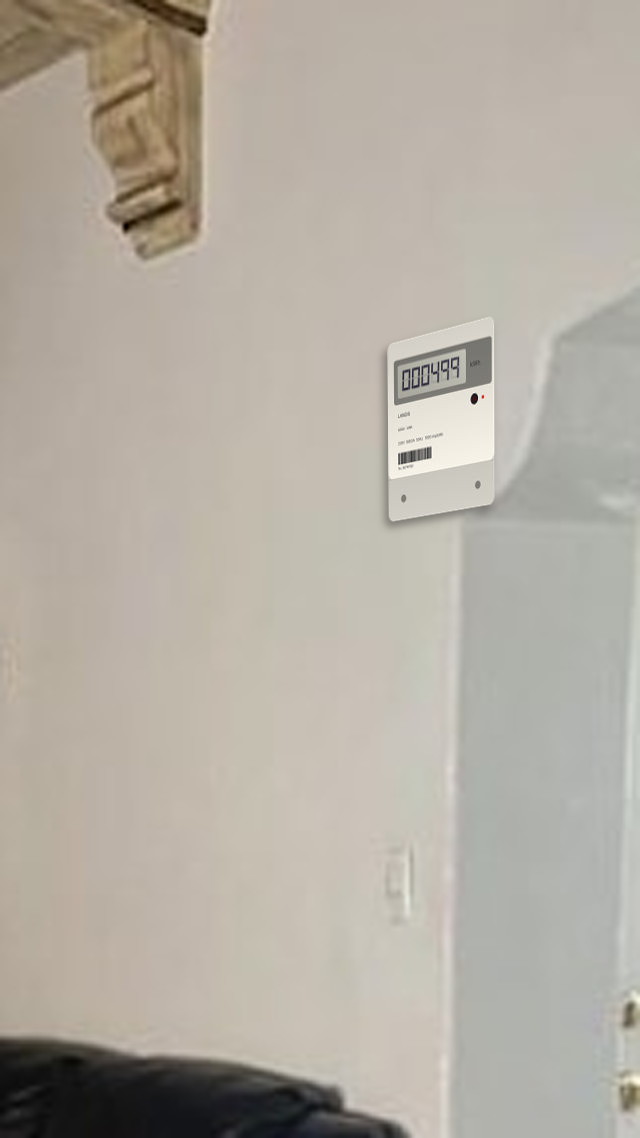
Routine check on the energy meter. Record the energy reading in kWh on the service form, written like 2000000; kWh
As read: 499; kWh
